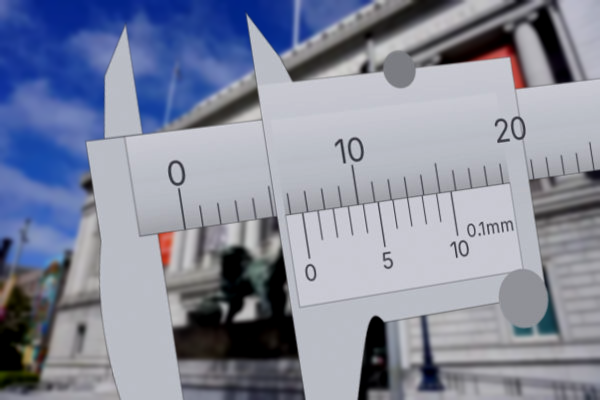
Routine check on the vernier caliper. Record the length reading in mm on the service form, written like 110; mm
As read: 6.7; mm
